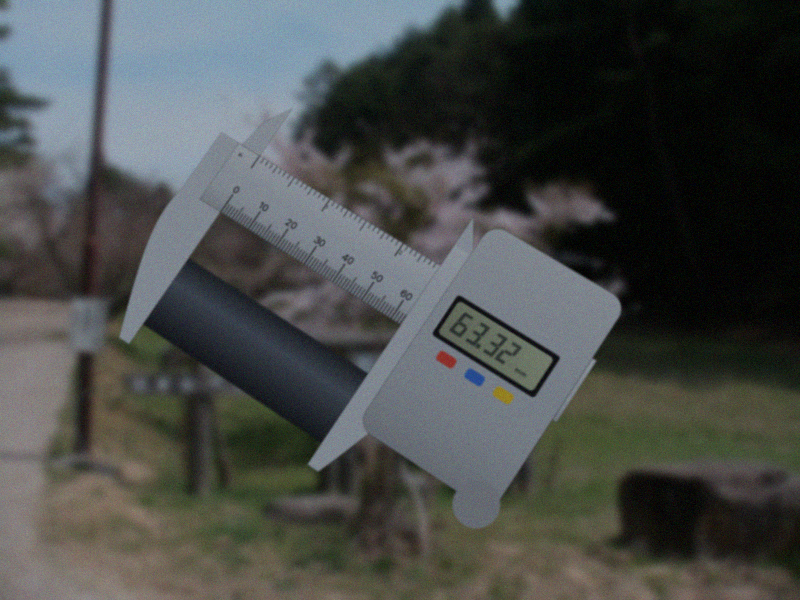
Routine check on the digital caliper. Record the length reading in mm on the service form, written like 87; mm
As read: 63.32; mm
